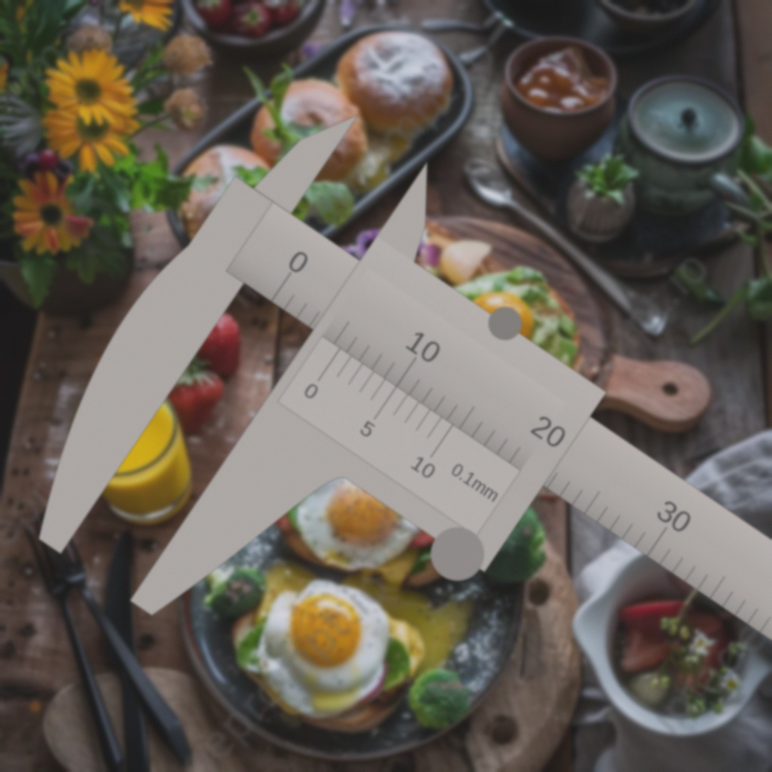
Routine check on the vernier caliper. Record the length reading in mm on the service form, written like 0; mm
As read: 5.5; mm
